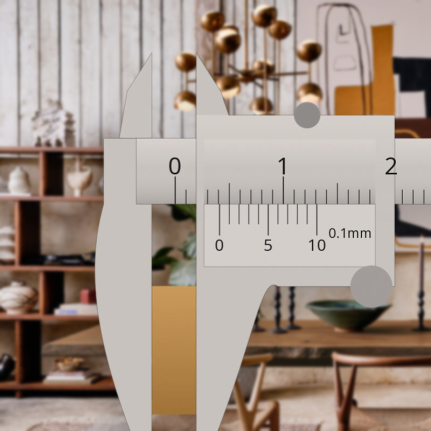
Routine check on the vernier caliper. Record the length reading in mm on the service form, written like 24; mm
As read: 4.1; mm
